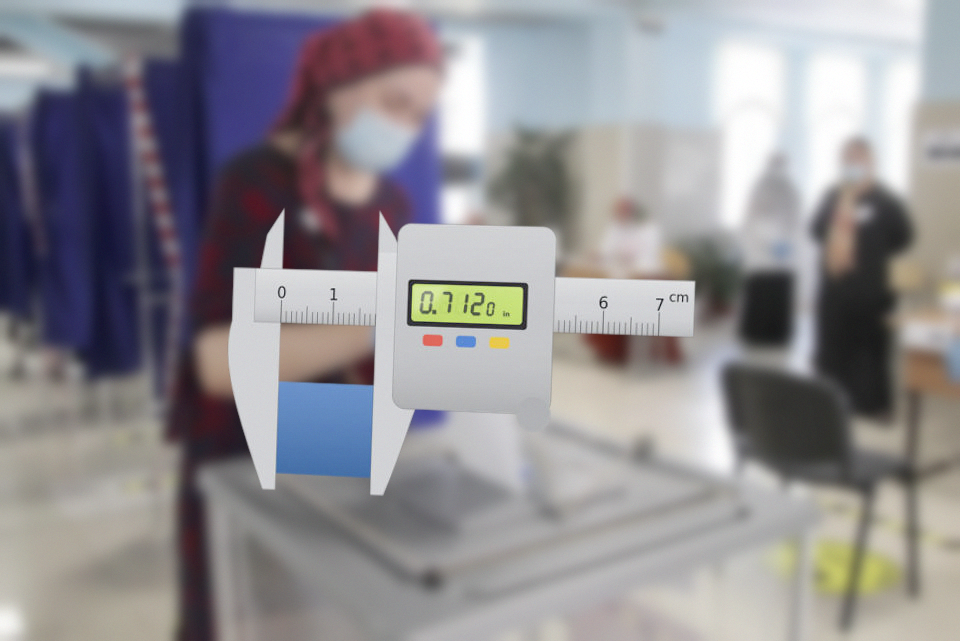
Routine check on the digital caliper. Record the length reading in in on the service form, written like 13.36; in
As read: 0.7120; in
